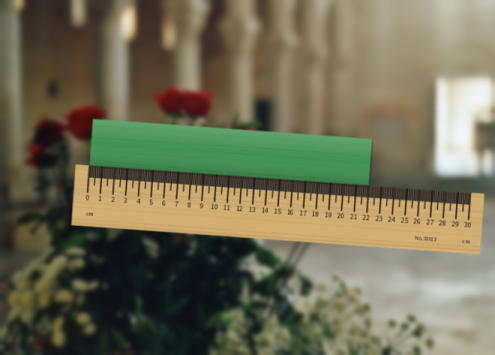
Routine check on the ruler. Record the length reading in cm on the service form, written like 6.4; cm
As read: 22; cm
